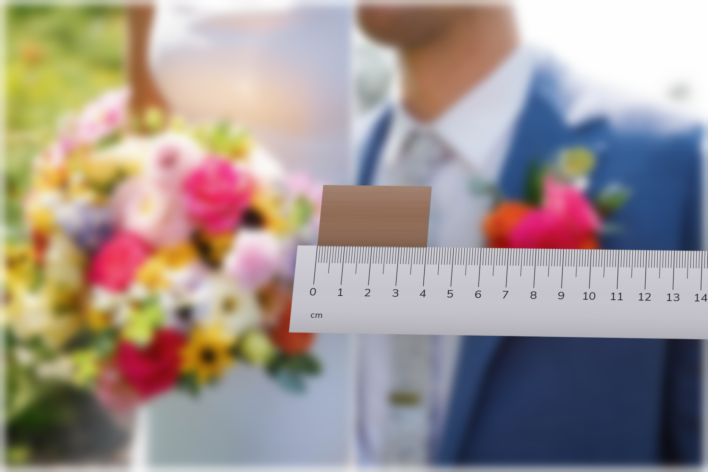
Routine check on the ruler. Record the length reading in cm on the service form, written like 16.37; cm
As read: 4; cm
